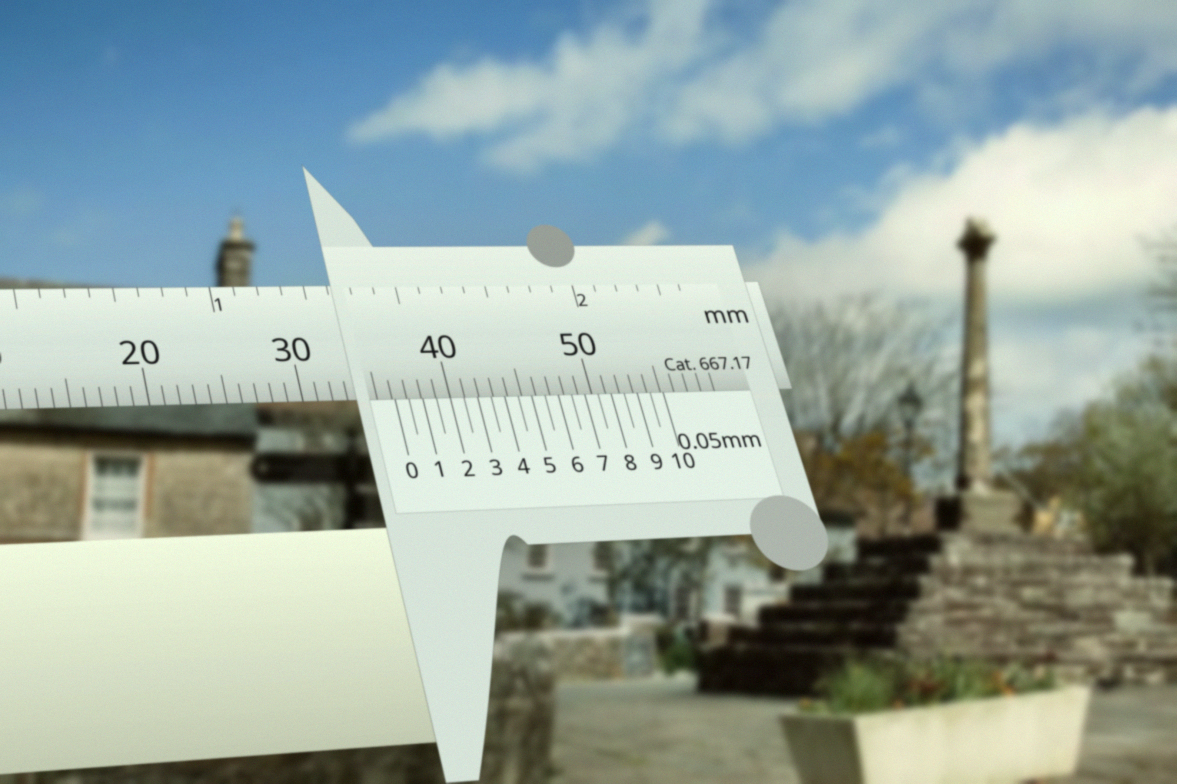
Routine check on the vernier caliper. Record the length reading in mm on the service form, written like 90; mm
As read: 36.2; mm
